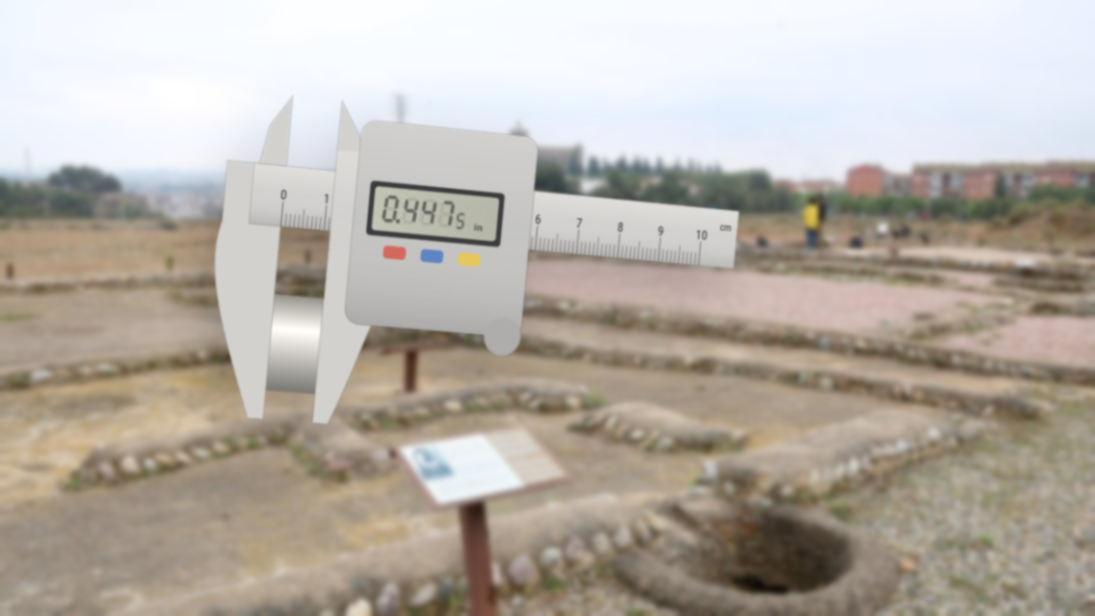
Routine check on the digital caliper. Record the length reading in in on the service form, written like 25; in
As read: 0.4475; in
